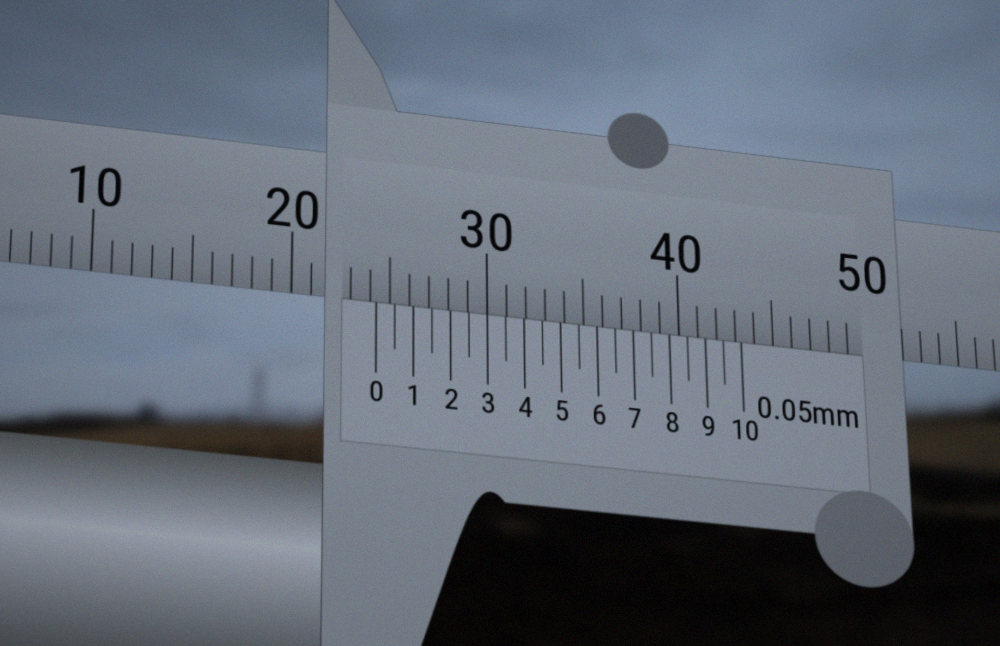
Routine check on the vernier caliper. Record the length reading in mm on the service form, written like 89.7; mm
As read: 24.3; mm
